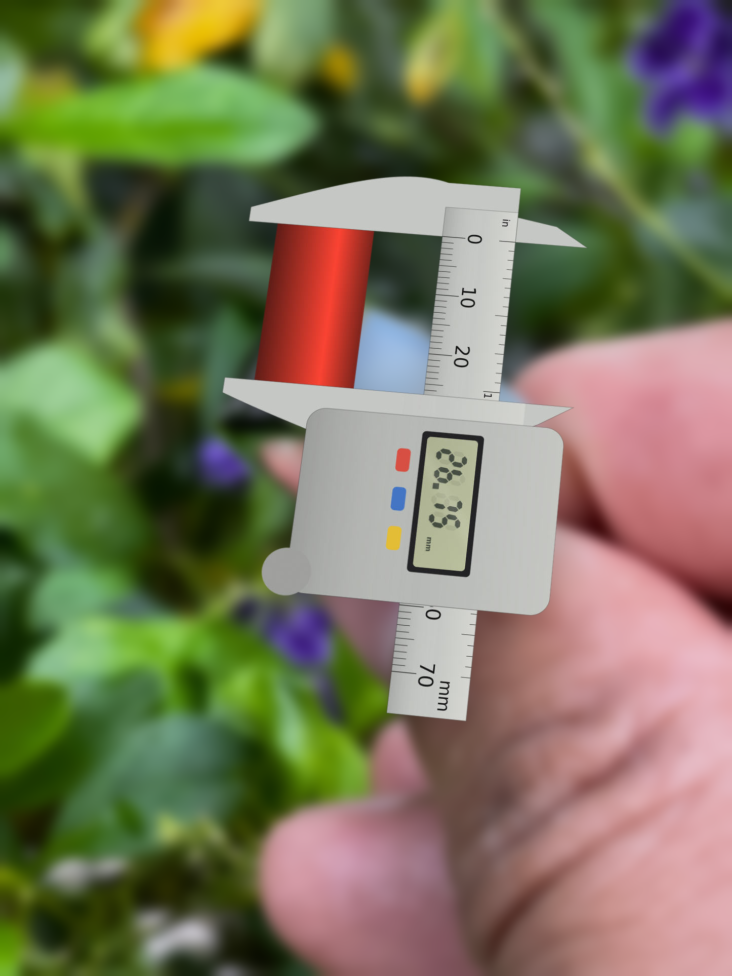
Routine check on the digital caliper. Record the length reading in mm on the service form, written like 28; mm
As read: 26.75; mm
